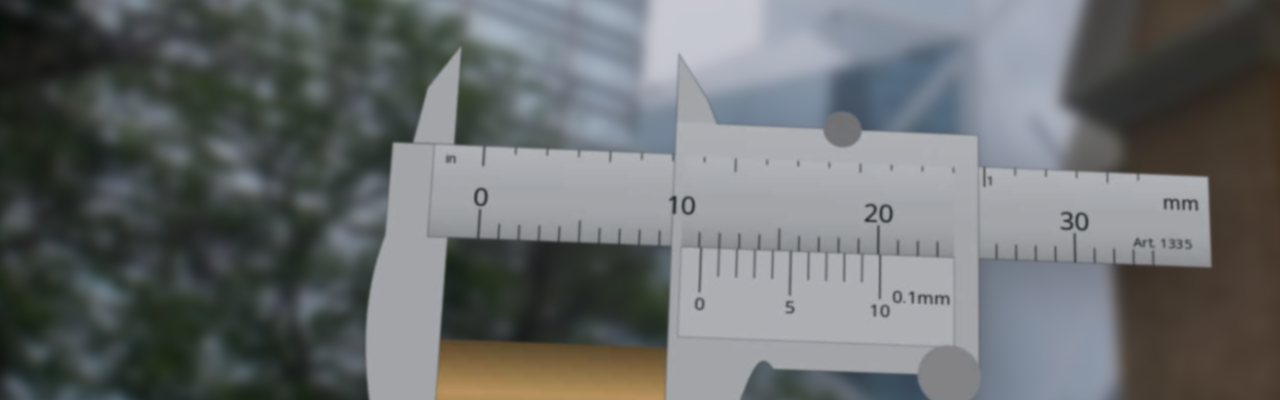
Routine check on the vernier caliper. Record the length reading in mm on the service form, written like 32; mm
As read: 11.1; mm
